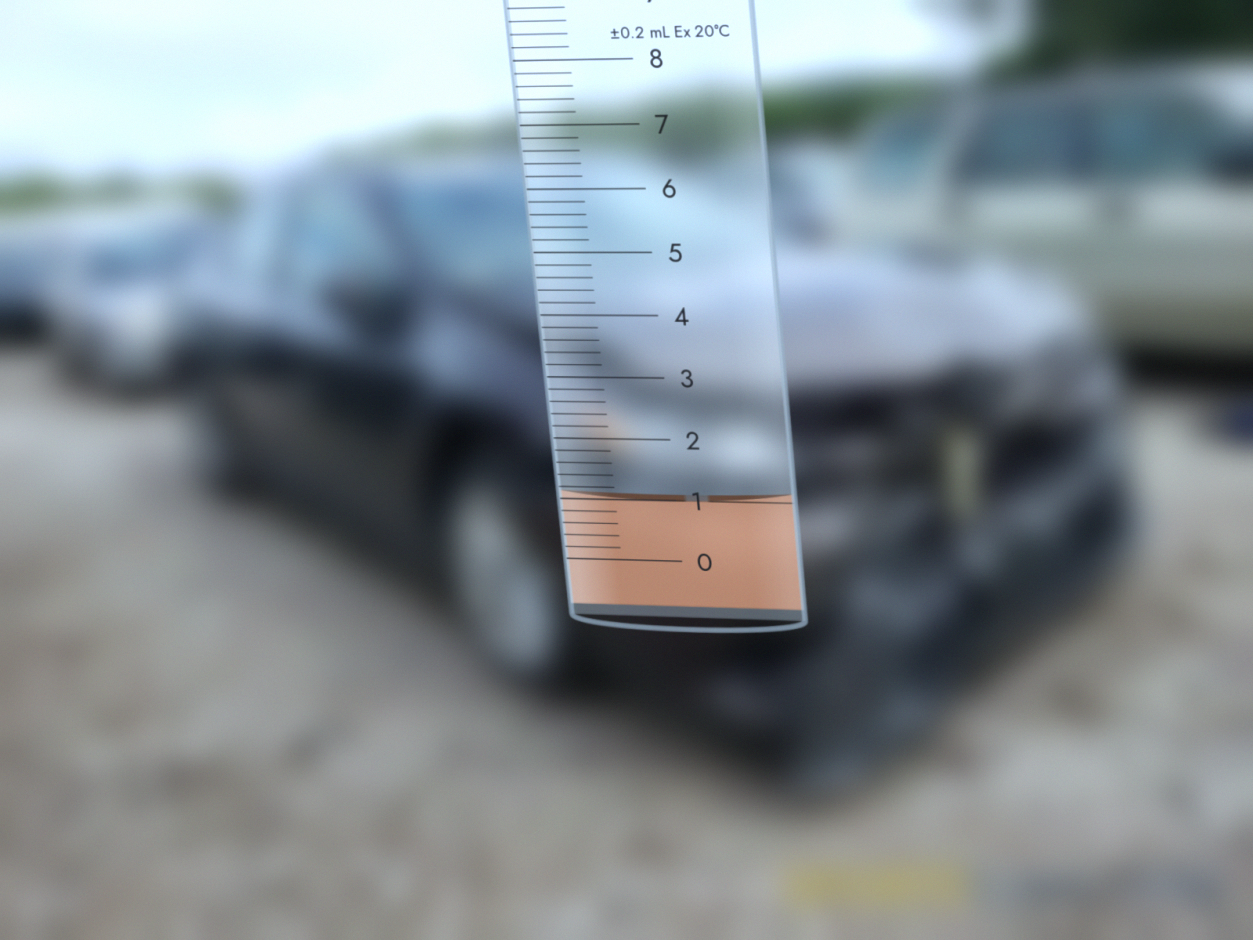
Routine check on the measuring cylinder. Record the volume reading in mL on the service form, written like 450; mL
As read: 1; mL
